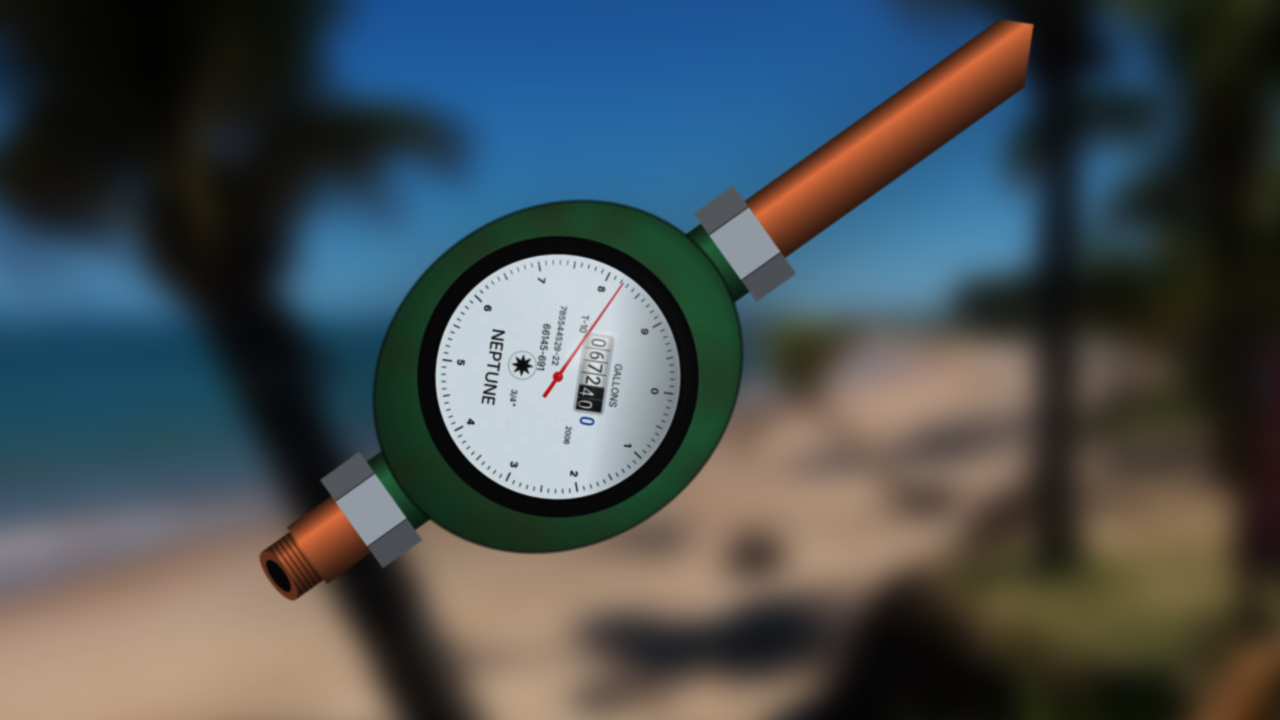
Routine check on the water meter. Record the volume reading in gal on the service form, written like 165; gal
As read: 672398.2; gal
